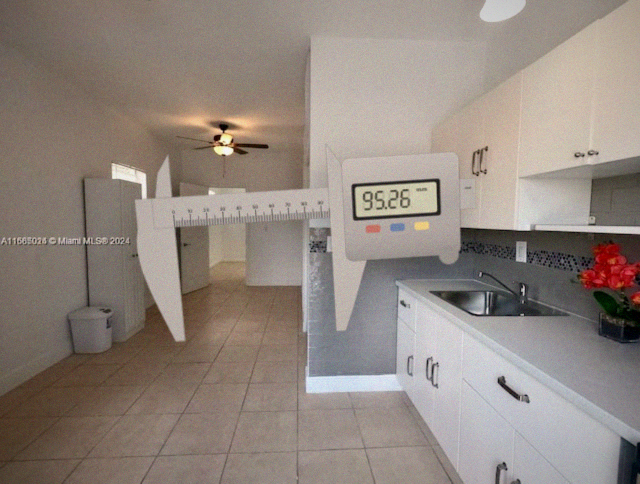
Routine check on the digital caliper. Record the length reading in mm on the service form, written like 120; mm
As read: 95.26; mm
